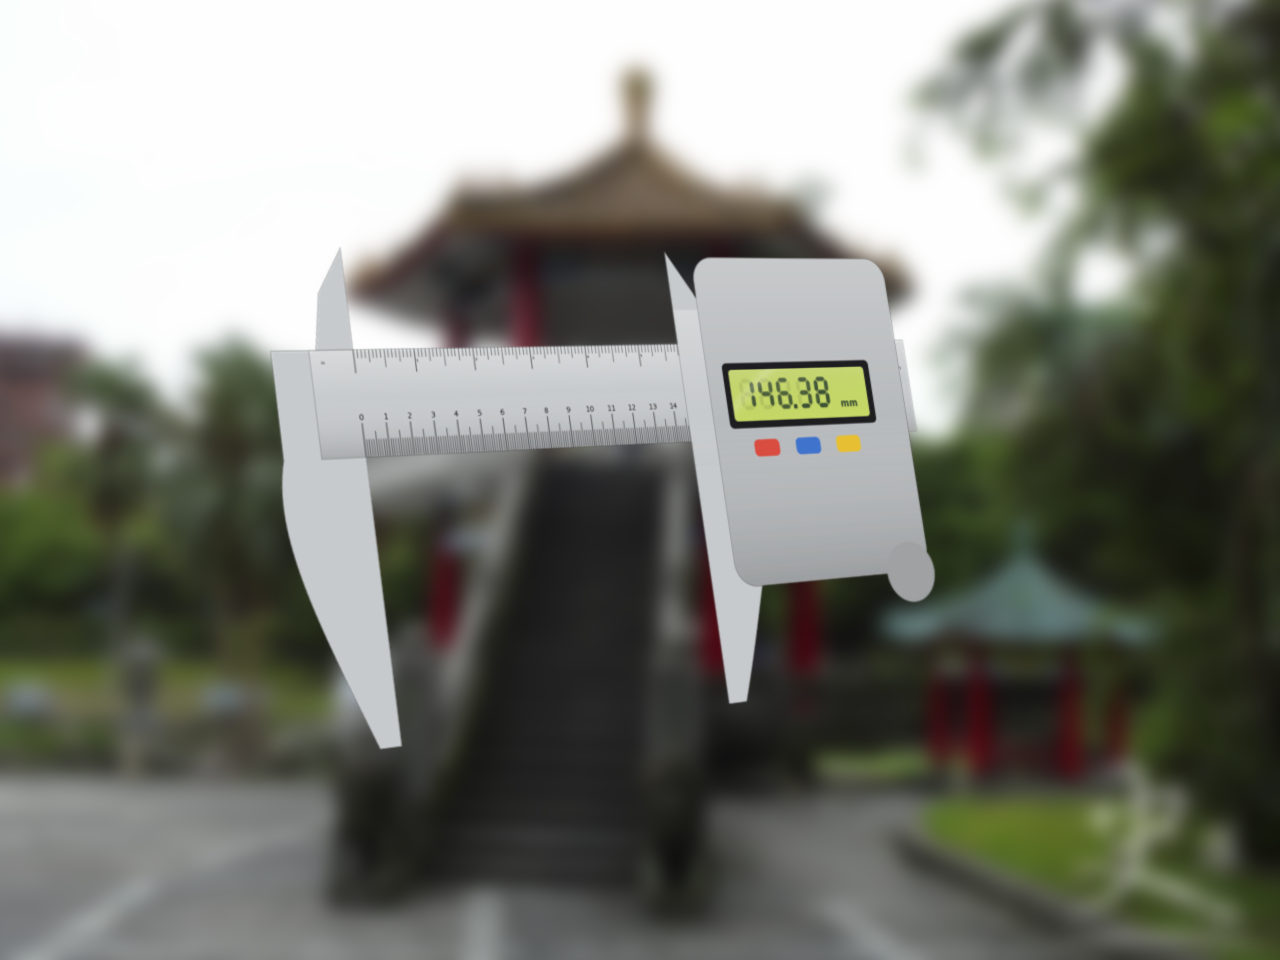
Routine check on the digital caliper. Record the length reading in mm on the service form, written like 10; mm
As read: 146.38; mm
